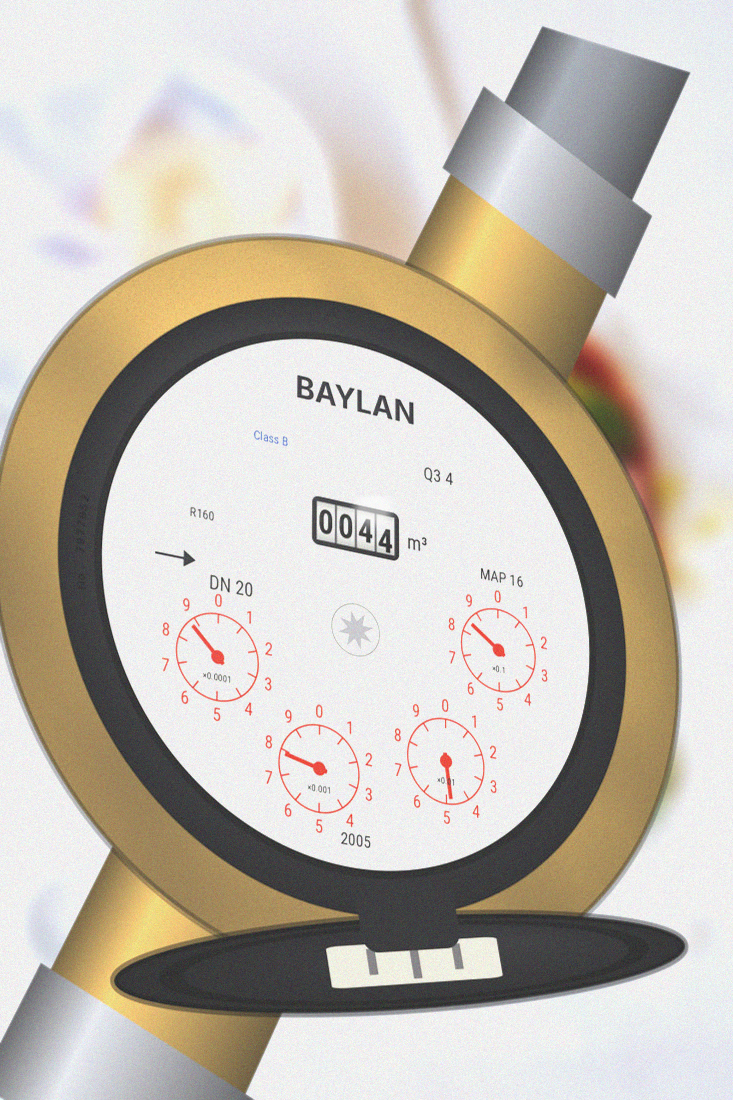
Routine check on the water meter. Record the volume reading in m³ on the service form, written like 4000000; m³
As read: 43.8478; m³
